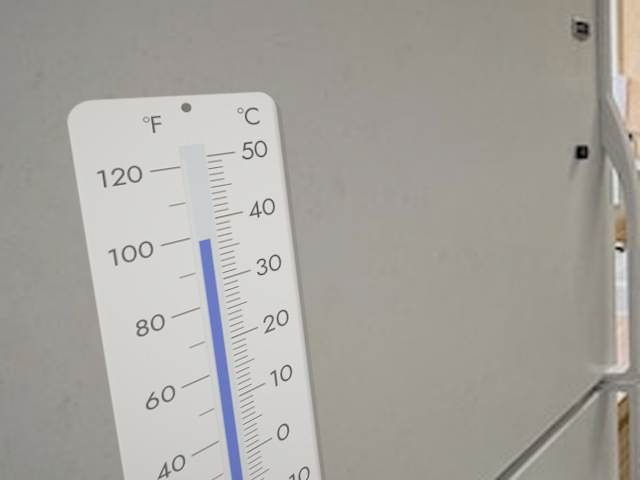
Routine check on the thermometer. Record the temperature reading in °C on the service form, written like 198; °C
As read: 37; °C
